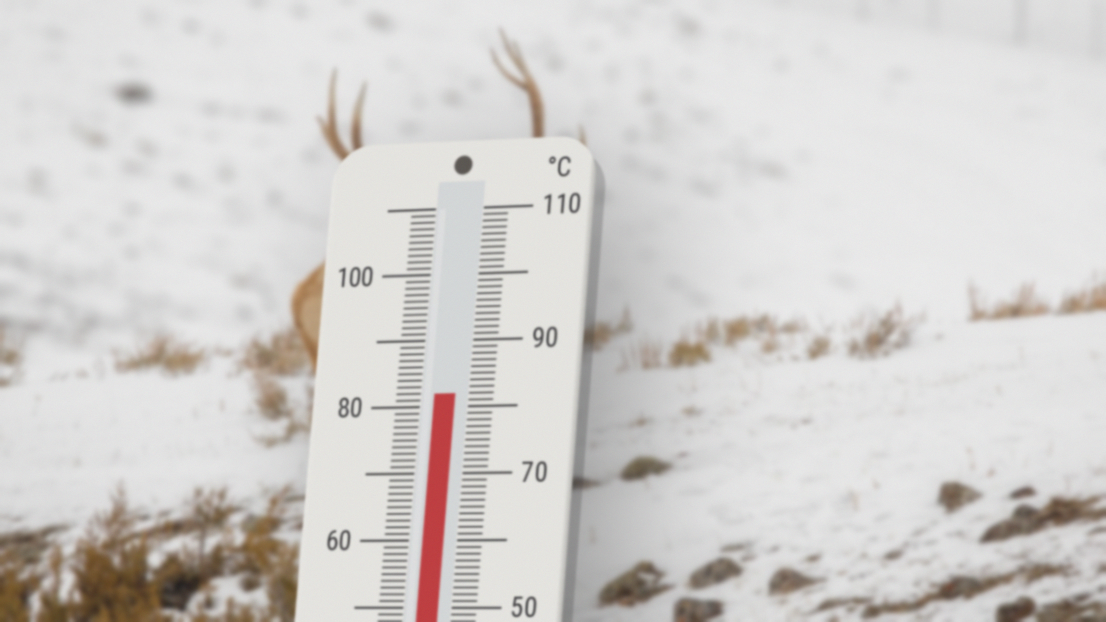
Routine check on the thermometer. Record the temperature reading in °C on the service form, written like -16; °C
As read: 82; °C
